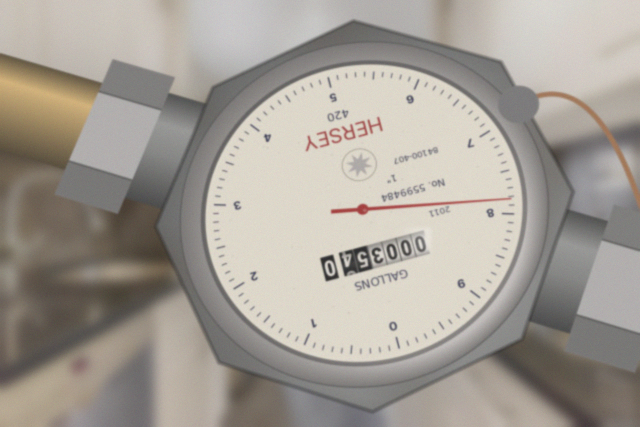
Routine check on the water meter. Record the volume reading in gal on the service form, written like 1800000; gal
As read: 3537.8; gal
